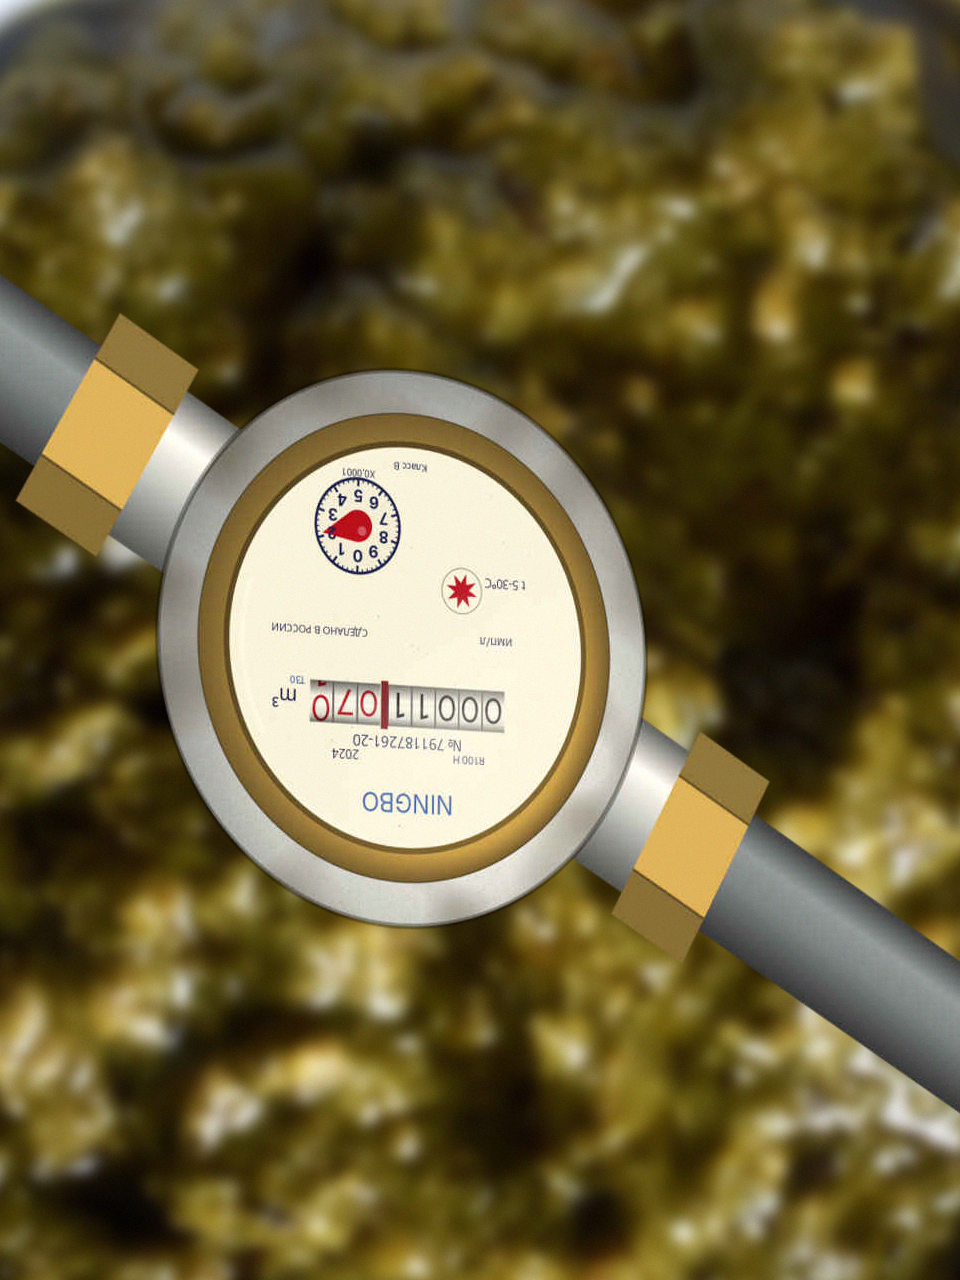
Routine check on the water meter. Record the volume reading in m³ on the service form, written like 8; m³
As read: 11.0702; m³
